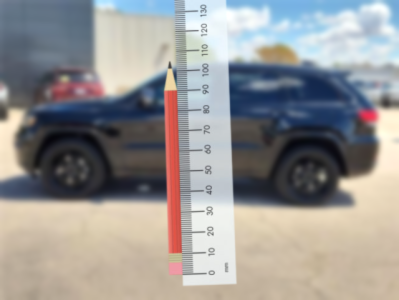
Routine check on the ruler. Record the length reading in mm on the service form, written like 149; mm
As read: 105; mm
